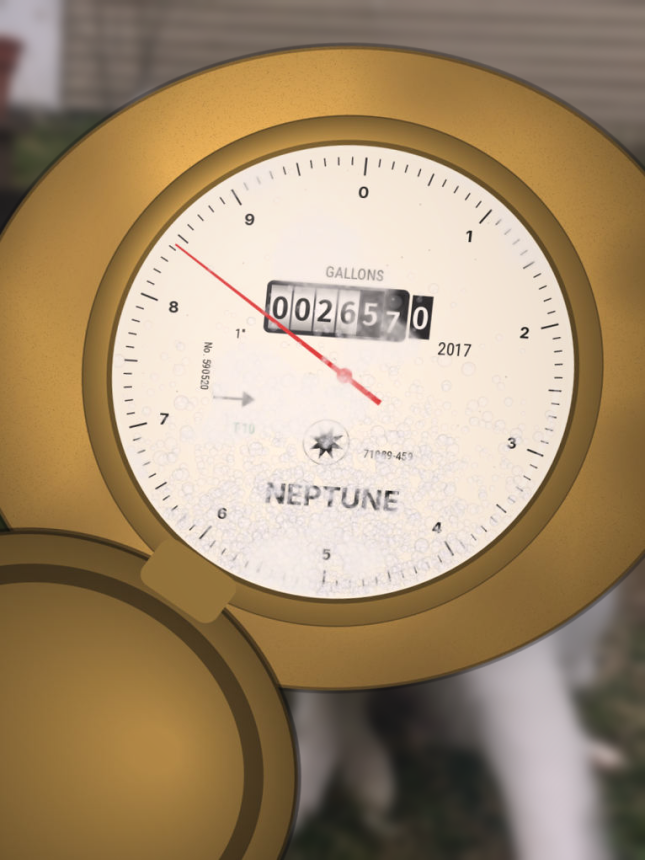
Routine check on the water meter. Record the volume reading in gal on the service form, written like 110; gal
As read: 26568.4; gal
